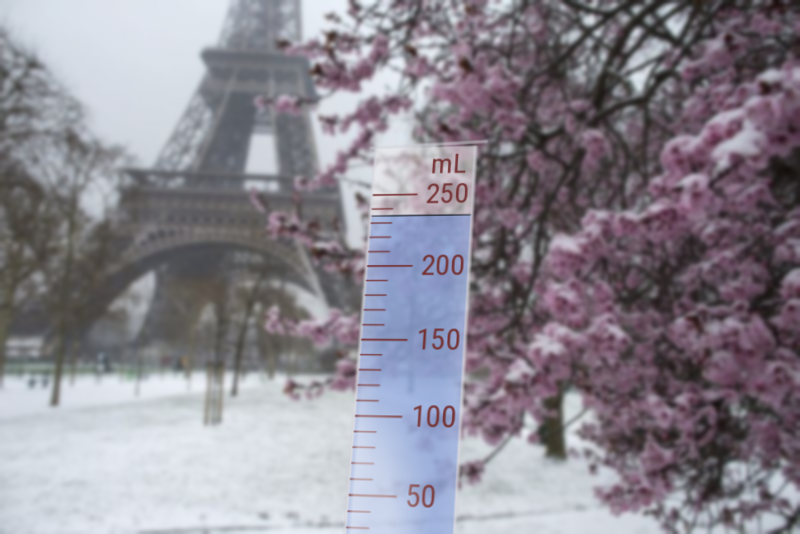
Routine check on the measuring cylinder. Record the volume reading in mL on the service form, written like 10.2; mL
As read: 235; mL
